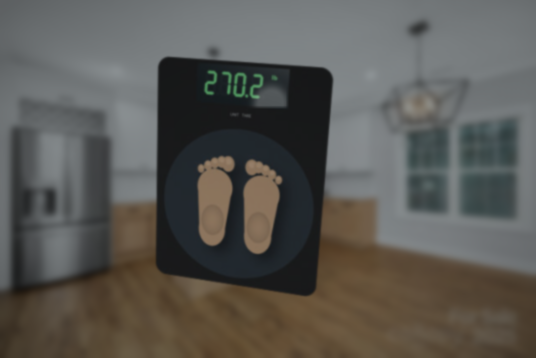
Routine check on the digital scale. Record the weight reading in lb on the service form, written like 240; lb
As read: 270.2; lb
